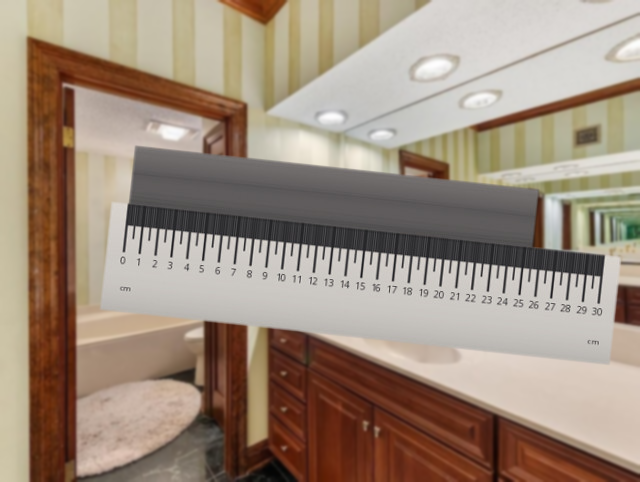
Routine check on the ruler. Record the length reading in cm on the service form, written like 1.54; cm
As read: 25.5; cm
